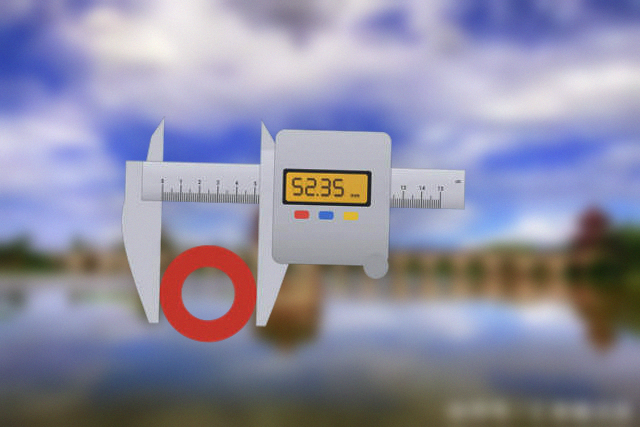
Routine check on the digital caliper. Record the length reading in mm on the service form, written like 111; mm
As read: 52.35; mm
